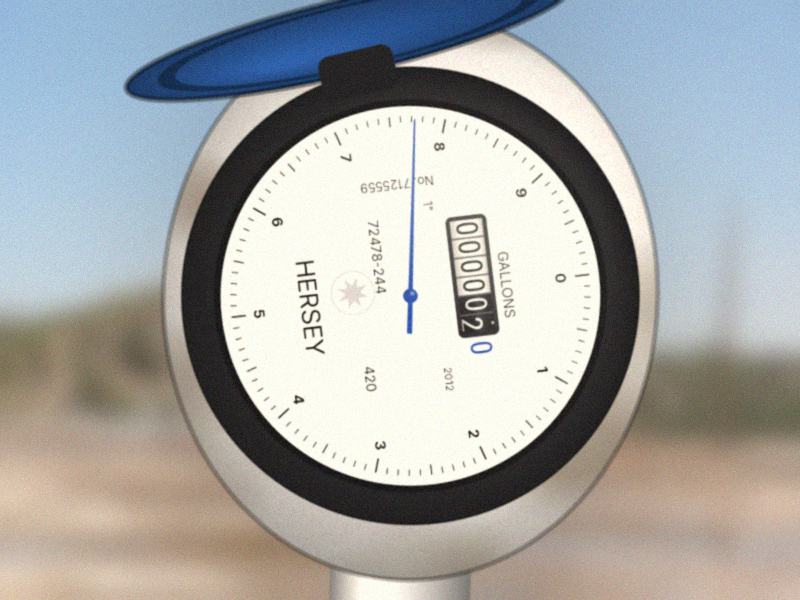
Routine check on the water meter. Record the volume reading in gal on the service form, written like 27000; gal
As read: 17.7; gal
